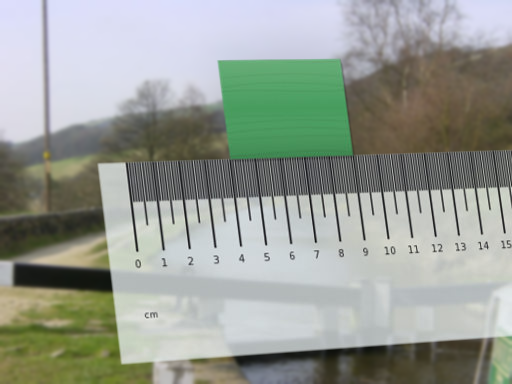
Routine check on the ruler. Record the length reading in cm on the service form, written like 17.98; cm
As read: 5; cm
